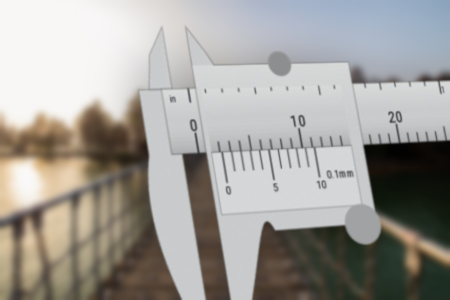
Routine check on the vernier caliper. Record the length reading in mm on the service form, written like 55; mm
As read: 2.2; mm
